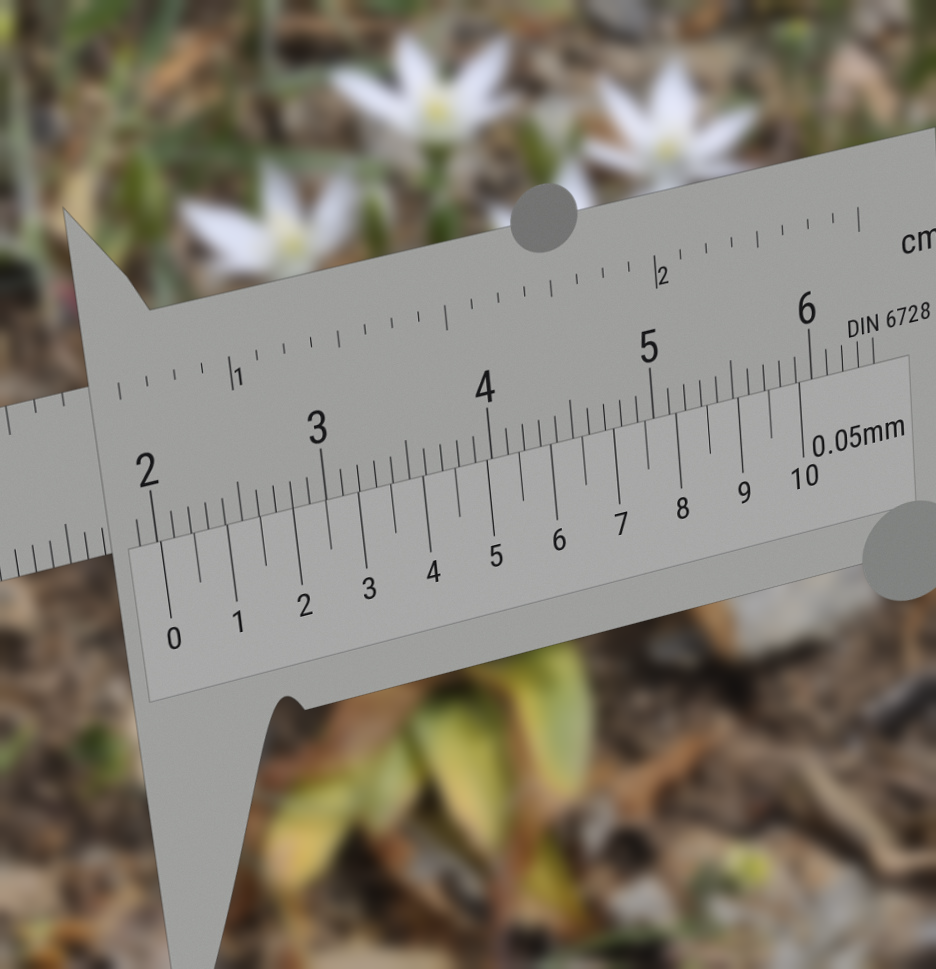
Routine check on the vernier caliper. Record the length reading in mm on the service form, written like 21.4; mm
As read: 20.2; mm
